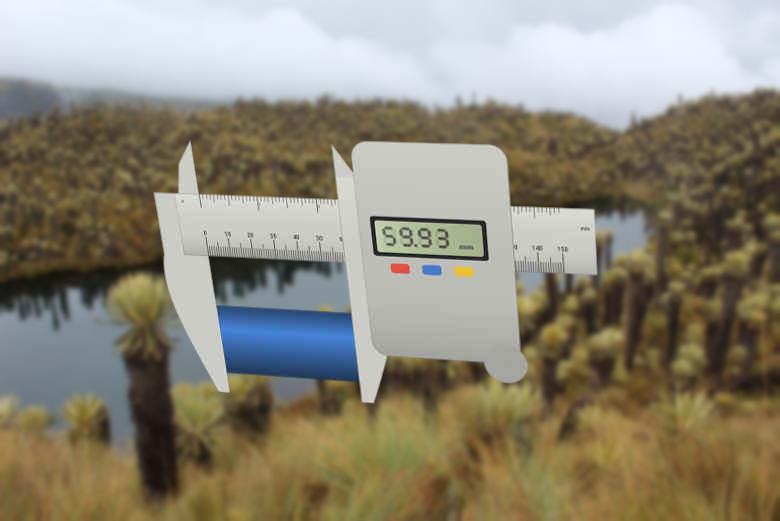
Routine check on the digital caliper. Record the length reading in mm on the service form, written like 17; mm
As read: 59.93; mm
